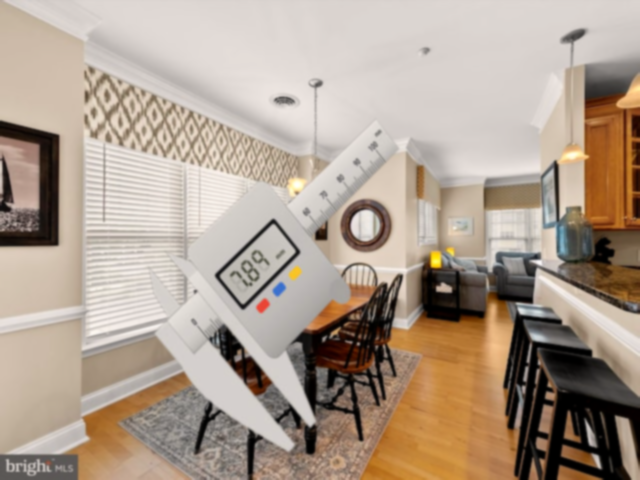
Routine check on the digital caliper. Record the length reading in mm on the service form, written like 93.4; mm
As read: 7.89; mm
